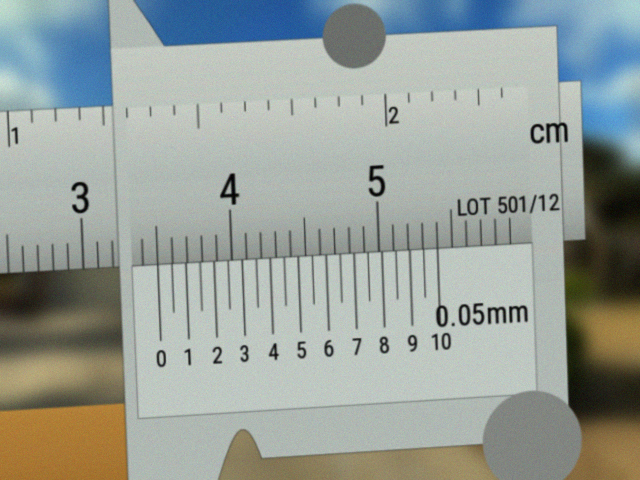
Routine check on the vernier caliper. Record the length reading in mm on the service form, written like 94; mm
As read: 35.0; mm
